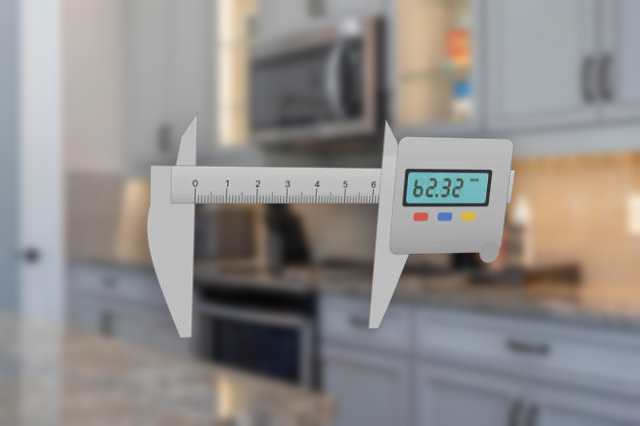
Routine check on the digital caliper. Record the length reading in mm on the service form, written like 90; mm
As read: 62.32; mm
